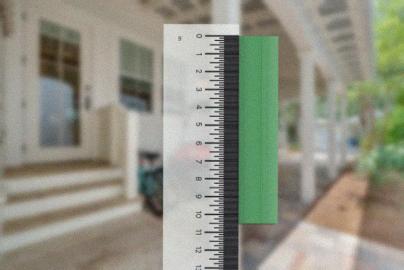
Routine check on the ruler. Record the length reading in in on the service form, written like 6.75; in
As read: 10.5; in
